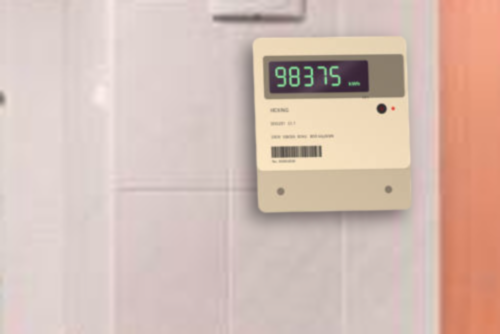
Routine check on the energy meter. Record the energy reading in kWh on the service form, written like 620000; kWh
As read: 98375; kWh
